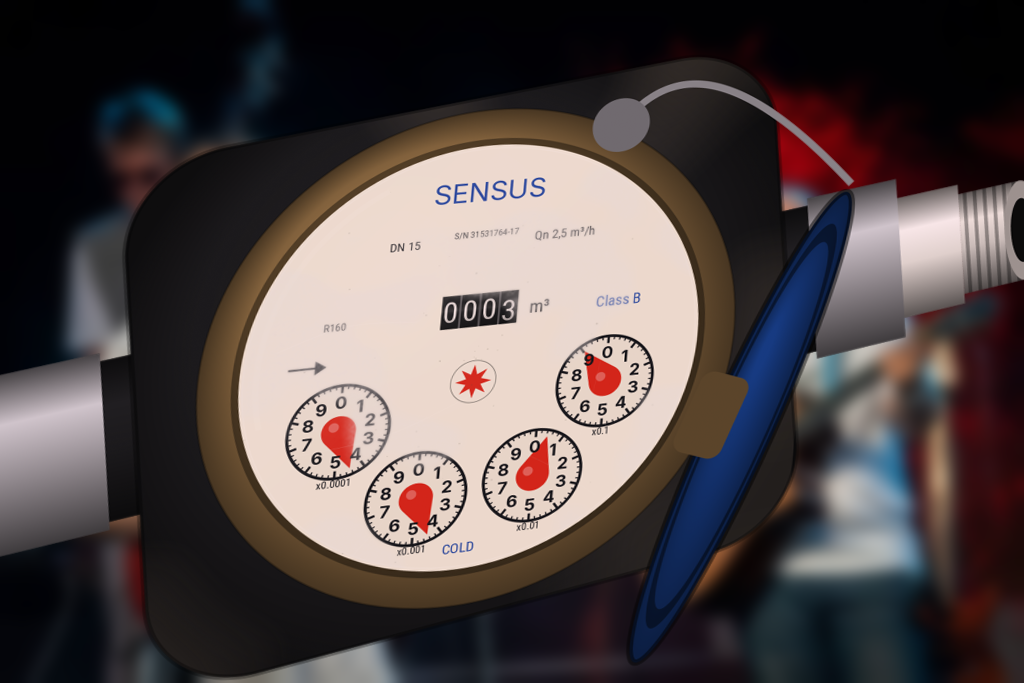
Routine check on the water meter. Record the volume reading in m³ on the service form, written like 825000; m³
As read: 2.9044; m³
